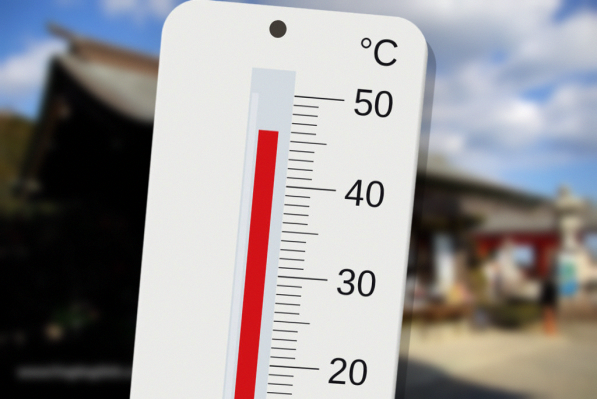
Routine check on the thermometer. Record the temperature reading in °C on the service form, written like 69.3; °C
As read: 46; °C
